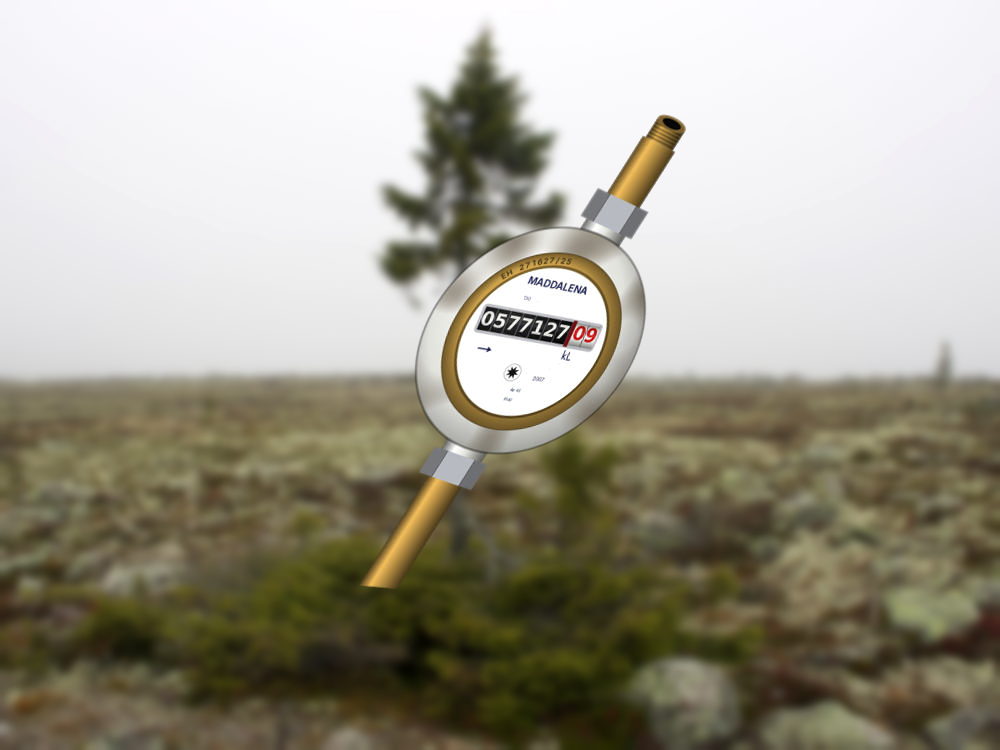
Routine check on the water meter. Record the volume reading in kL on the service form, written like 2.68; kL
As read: 577127.09; kL
